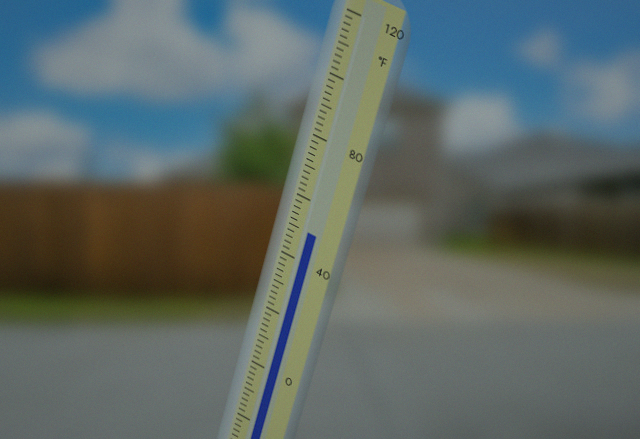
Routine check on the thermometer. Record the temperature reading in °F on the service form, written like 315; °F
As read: 50; °F
